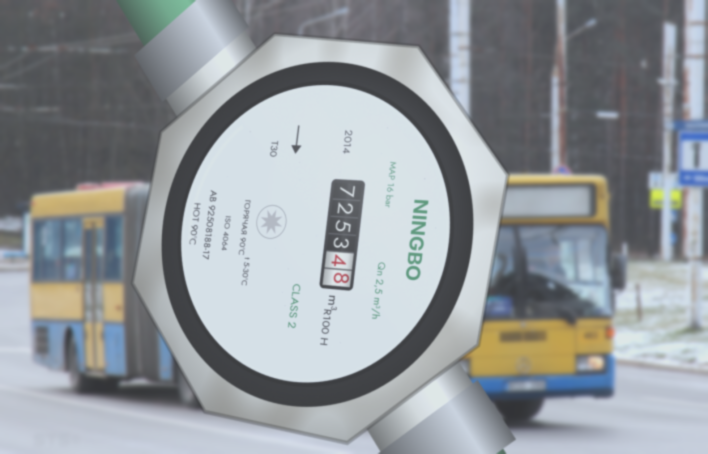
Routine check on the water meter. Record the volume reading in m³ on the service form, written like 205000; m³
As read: 7253.48; m³
